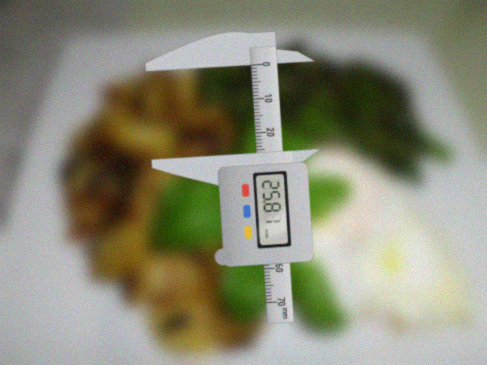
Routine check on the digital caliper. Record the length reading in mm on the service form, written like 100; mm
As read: 25.81; mm
